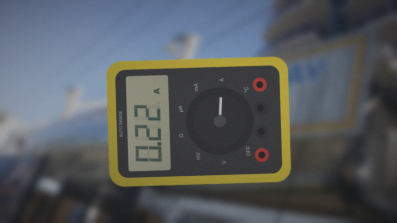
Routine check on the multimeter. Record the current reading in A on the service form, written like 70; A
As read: 0.22; A
